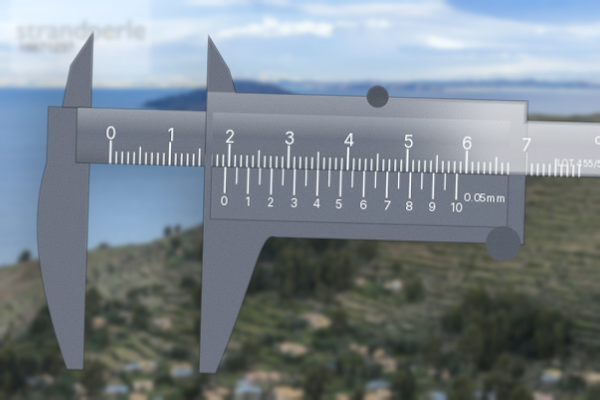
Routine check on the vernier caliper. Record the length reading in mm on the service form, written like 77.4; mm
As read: 19.4; mm
